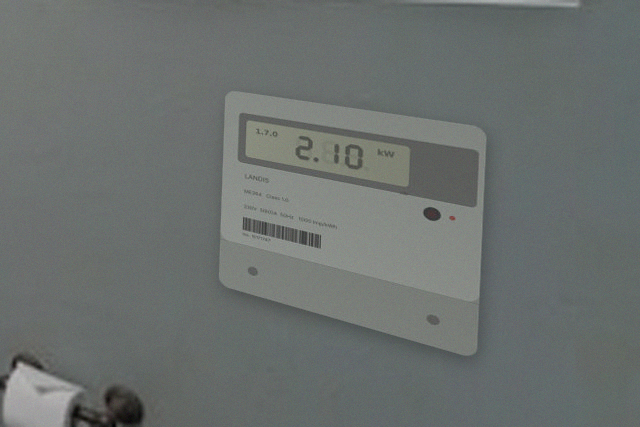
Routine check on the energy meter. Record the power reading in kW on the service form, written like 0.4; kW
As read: 2.10; kW
